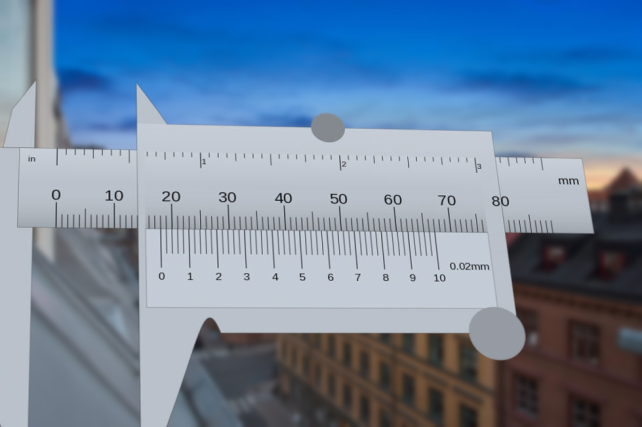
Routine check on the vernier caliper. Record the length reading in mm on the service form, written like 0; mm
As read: 18.0; mm
